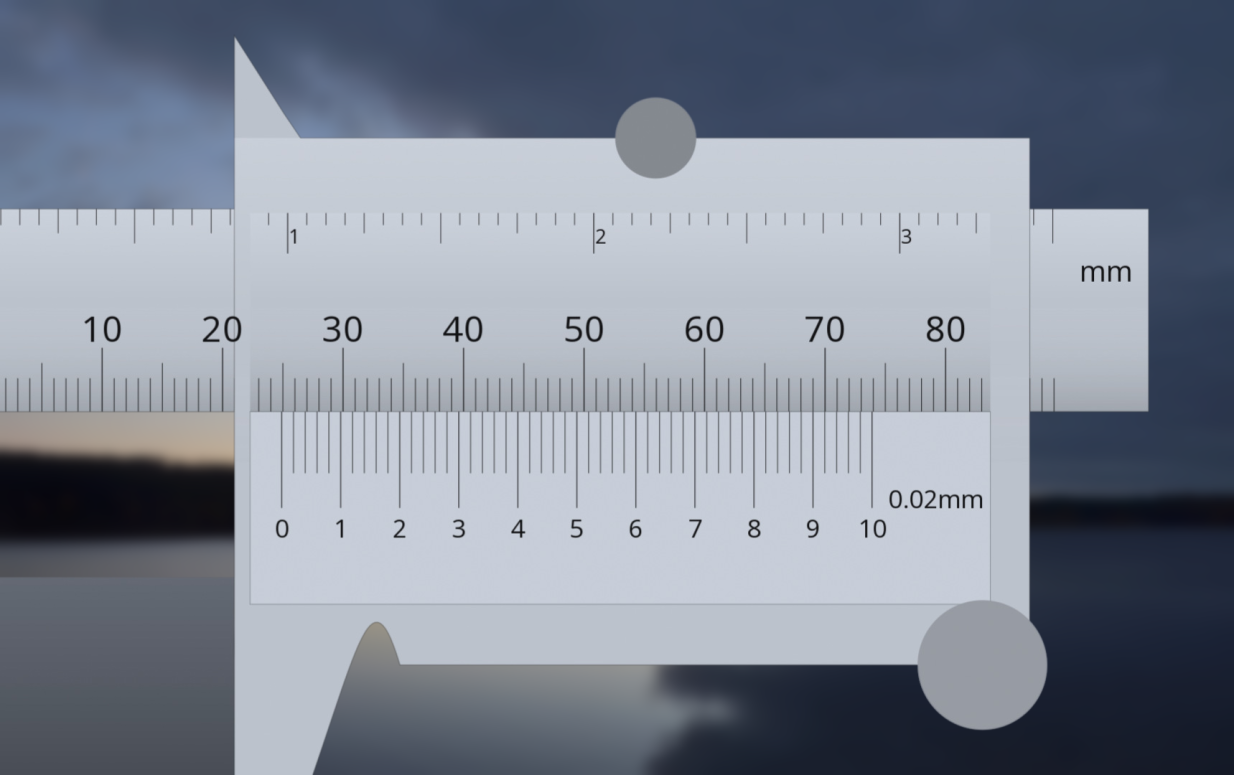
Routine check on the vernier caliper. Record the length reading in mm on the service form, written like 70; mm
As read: 24.9; mm
